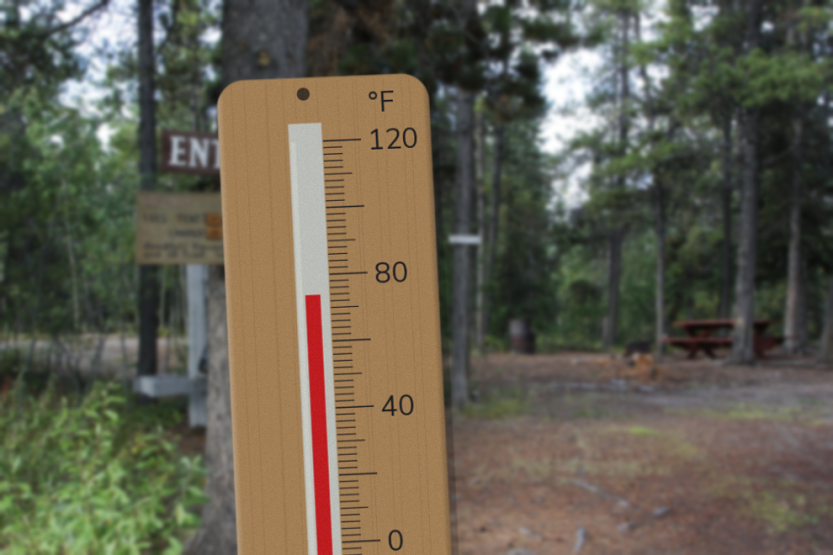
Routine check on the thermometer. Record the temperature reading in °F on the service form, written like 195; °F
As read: 74; °F
